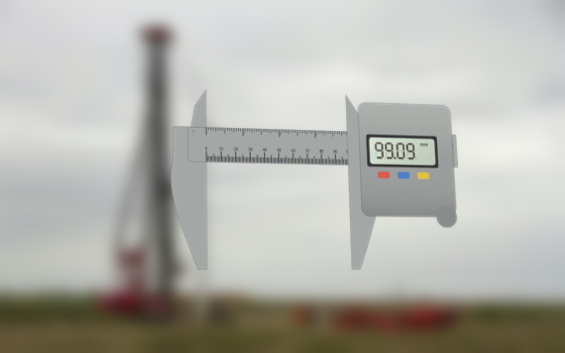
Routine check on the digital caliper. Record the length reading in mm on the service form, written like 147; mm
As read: 99.09; mm
